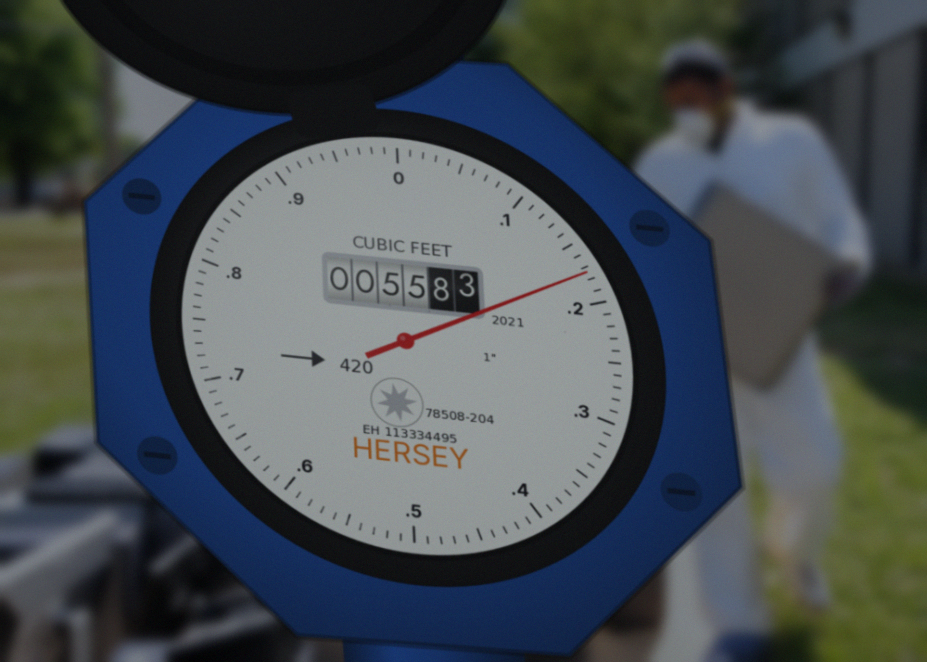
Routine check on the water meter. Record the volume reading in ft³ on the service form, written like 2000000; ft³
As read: 5583.17; ft³
